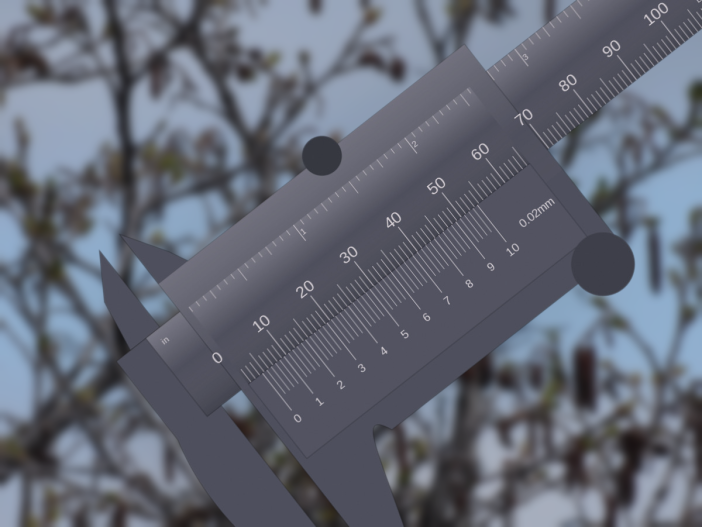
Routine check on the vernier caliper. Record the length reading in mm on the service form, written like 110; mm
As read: 4.6; mm
